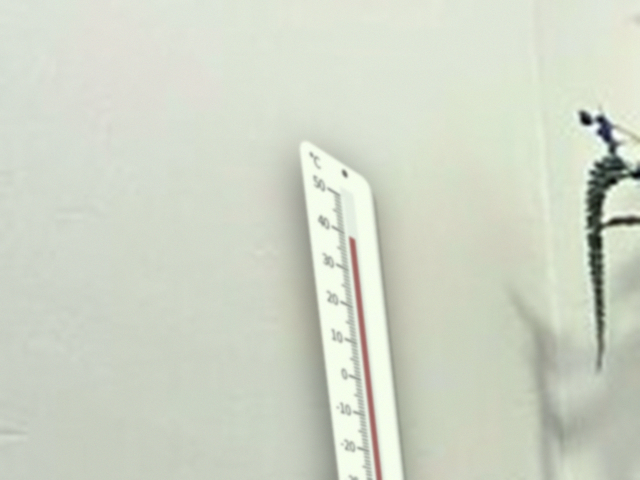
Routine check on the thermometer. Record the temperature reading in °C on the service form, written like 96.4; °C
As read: 40; °C
